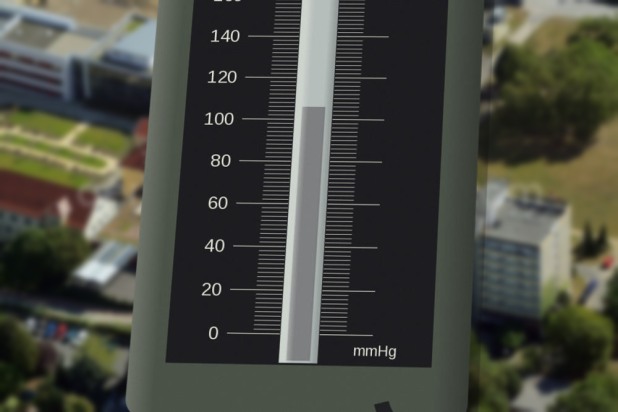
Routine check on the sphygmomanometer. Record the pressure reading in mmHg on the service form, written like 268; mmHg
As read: 106; mmHg
